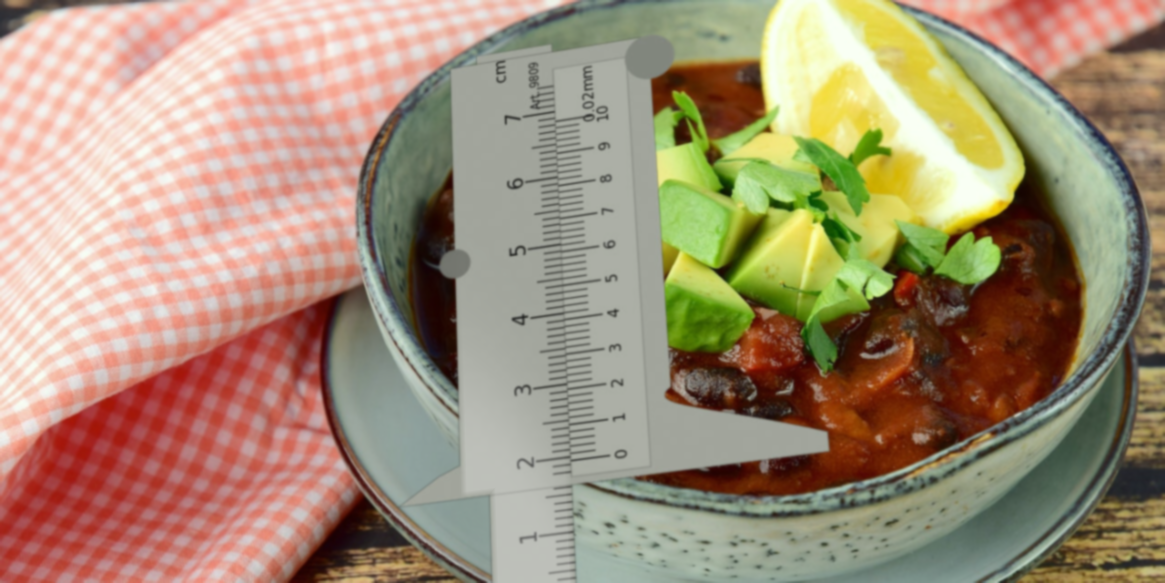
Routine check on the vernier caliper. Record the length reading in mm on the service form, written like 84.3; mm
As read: 19.5; mm
